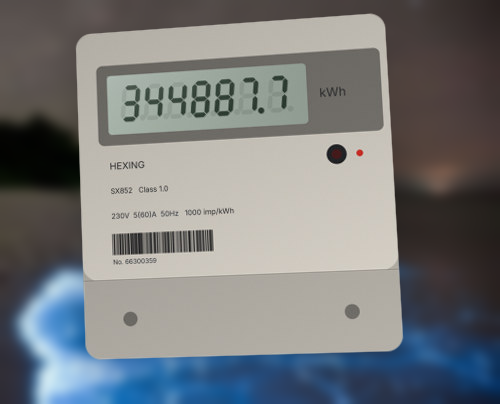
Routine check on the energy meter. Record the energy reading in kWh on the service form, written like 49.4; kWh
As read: 344887.7; kWh
